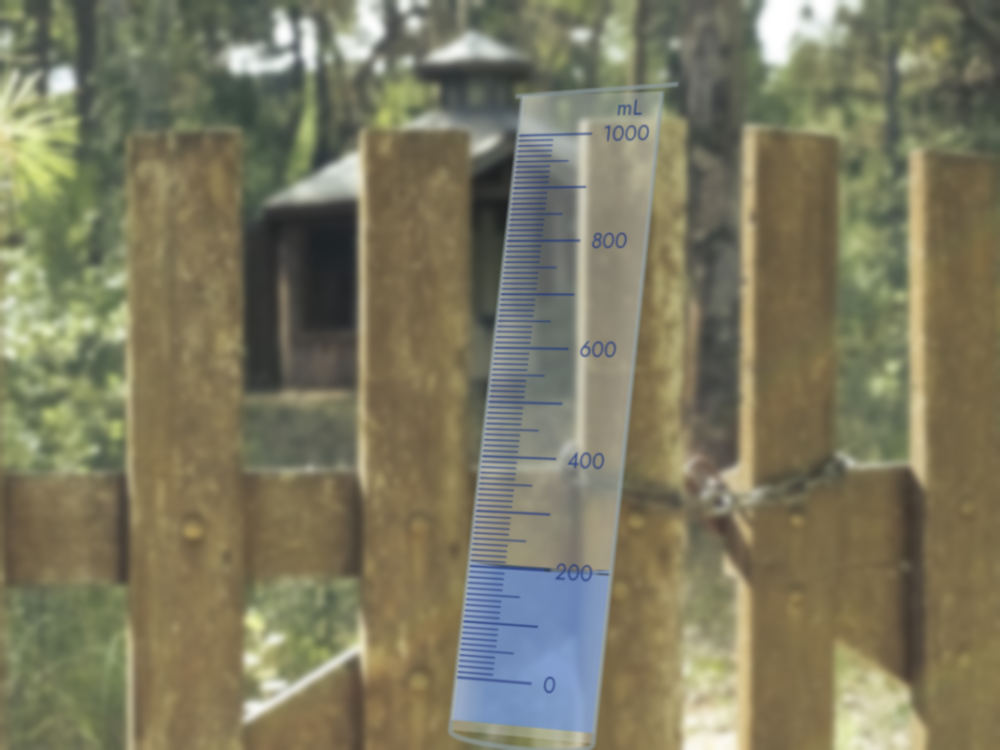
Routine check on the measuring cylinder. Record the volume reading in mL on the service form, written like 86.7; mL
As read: 200; mL
